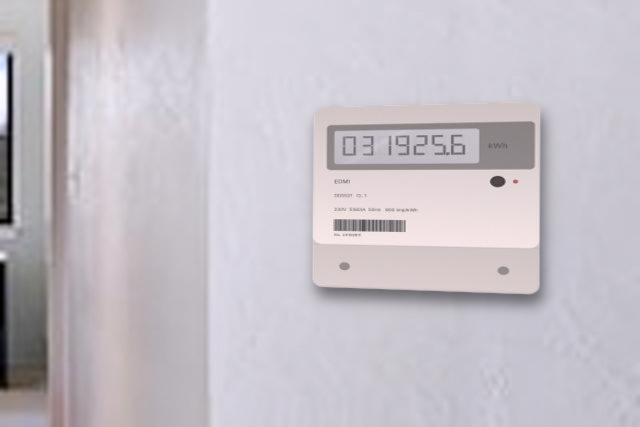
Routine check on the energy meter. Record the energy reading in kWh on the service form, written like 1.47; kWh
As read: 31925.6; kWh
